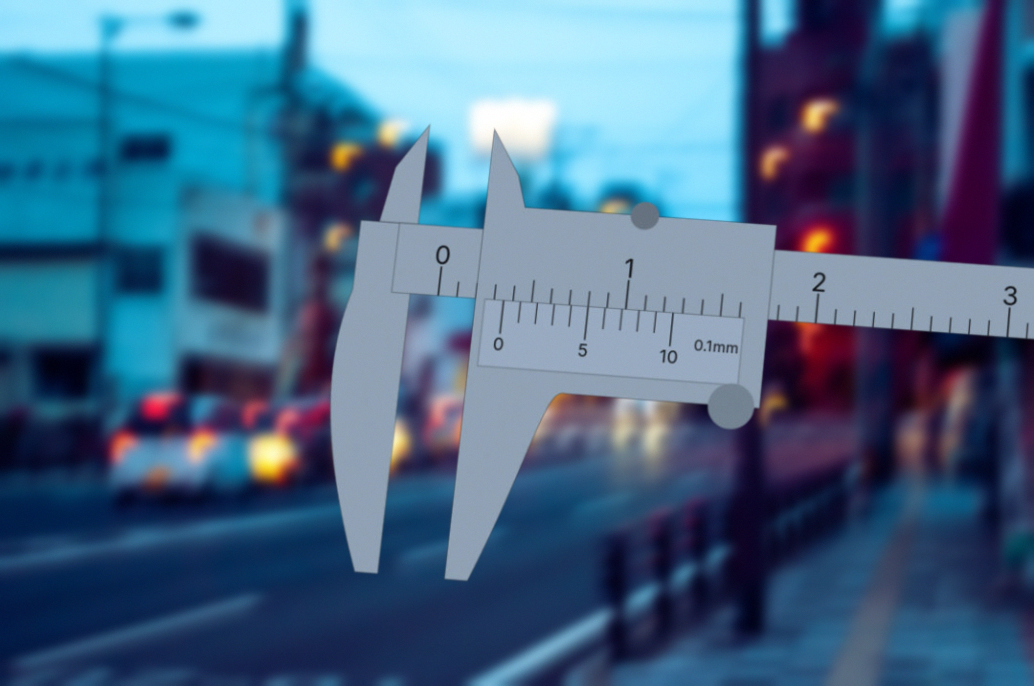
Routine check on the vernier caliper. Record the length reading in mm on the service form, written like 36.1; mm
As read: 3.5; mm
